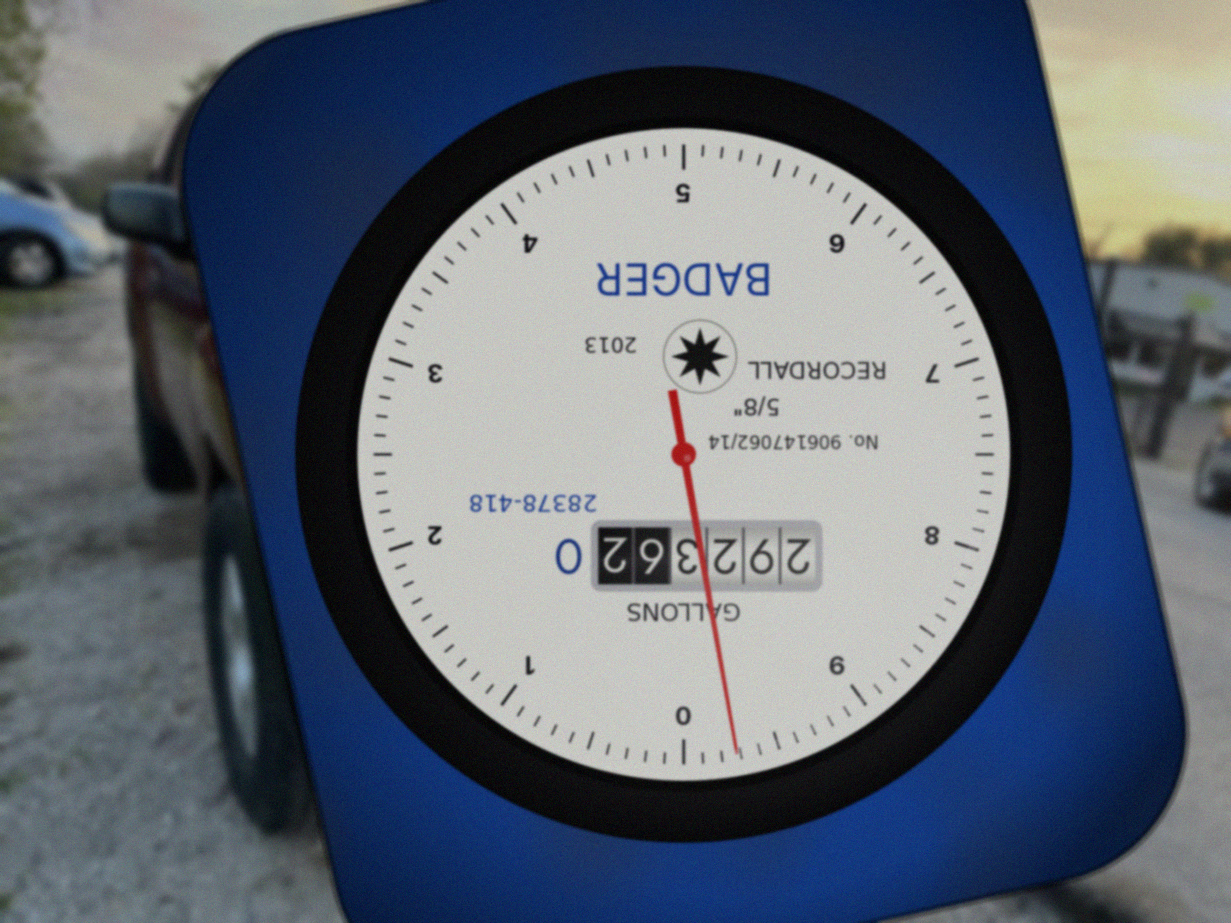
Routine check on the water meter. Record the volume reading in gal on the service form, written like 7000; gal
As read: 2923619.7; gal
